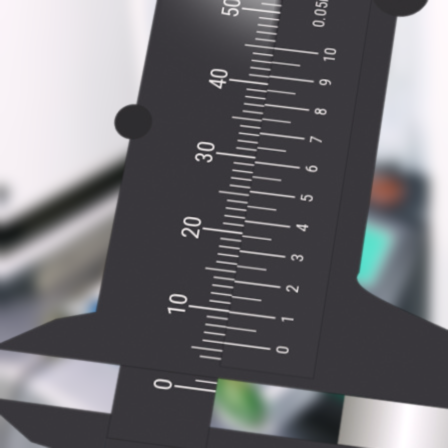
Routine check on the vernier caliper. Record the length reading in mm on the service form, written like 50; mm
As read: 6.0; mm
